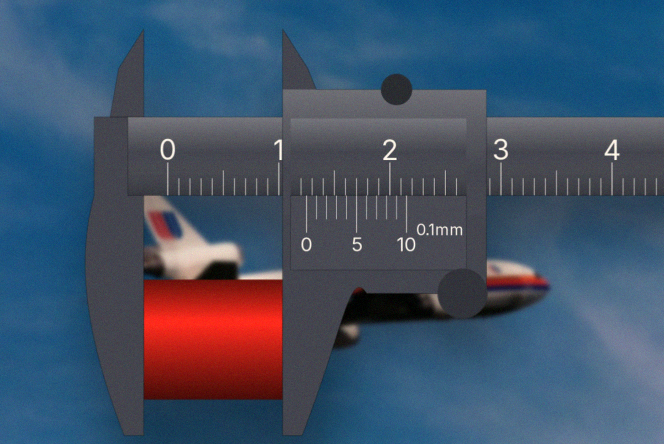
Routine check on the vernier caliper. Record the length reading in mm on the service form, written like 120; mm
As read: 12.5; mm
